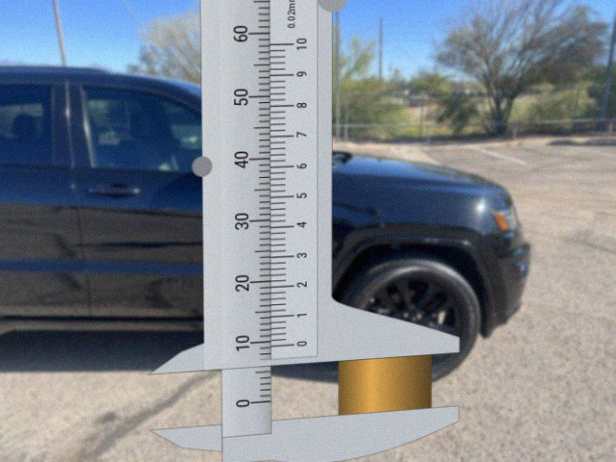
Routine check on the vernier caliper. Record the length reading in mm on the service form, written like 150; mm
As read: 9.2; mm
